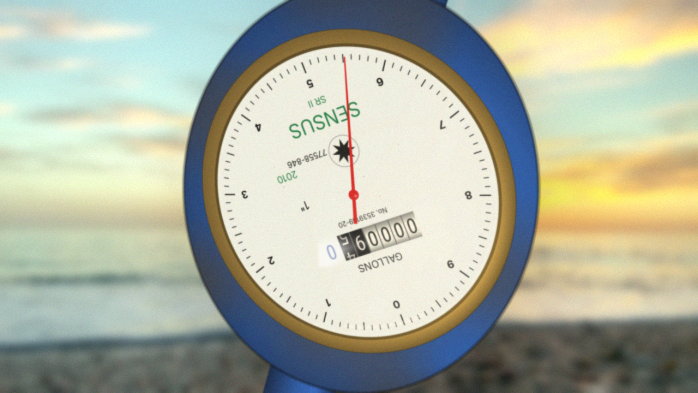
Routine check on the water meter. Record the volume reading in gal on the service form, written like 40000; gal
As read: 945.5; gal
